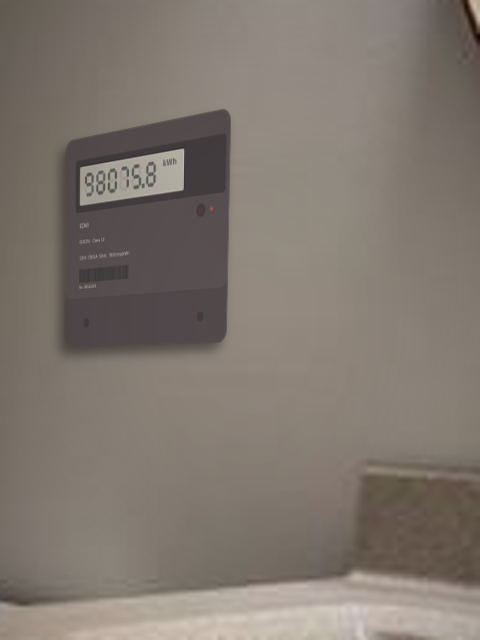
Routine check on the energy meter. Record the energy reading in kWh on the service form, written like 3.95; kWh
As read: 98075.8; kWh
